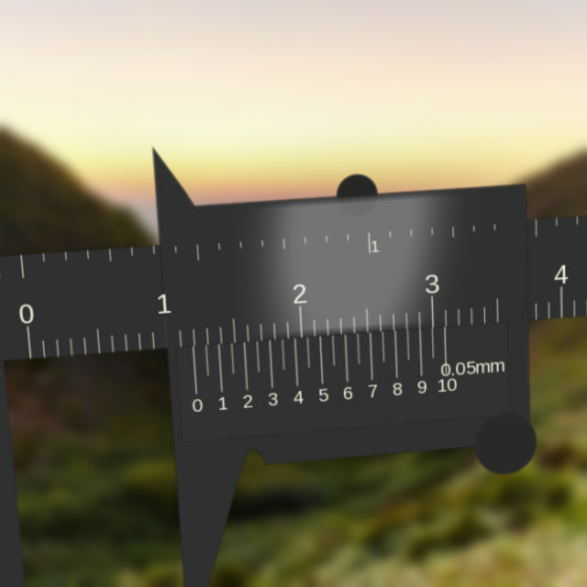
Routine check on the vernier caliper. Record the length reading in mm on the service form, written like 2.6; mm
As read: 11.9; mm
